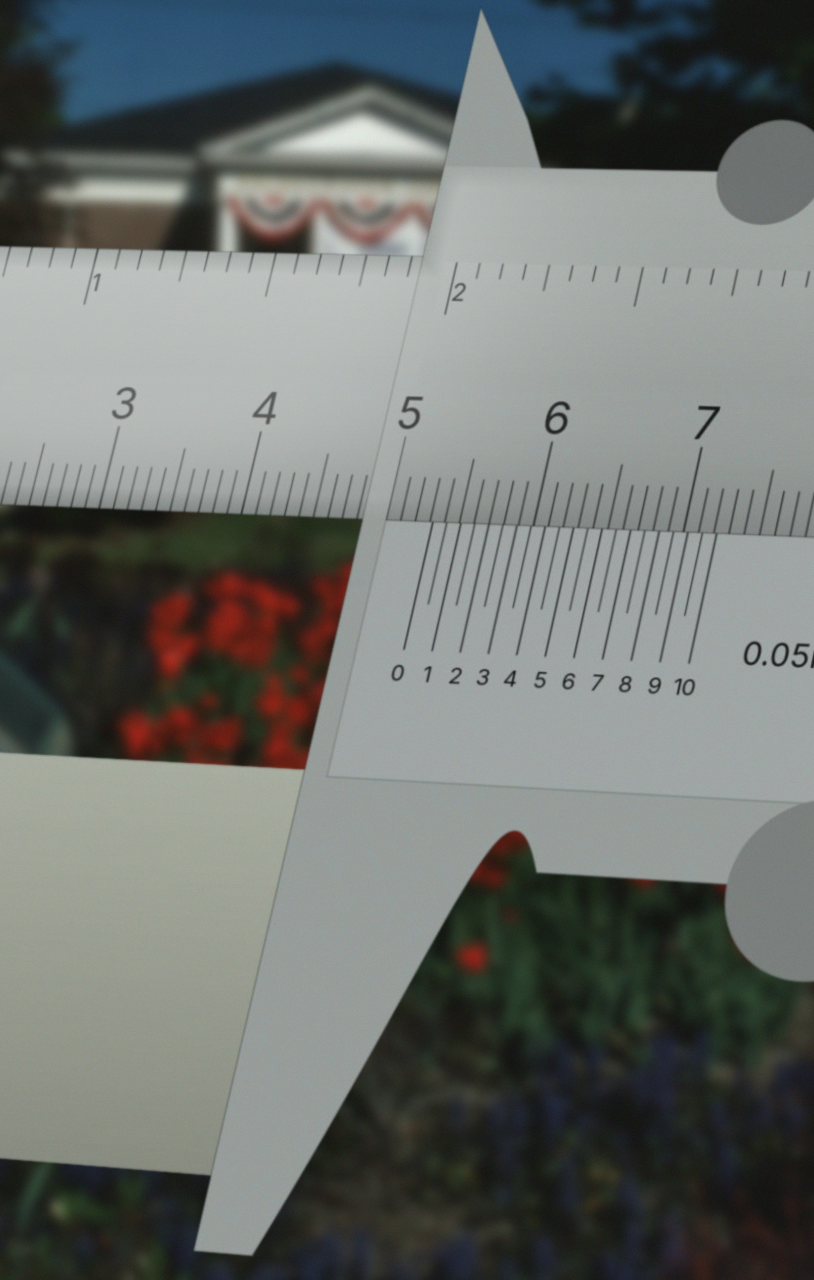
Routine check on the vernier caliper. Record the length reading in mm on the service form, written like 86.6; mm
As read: 53.2; mm
